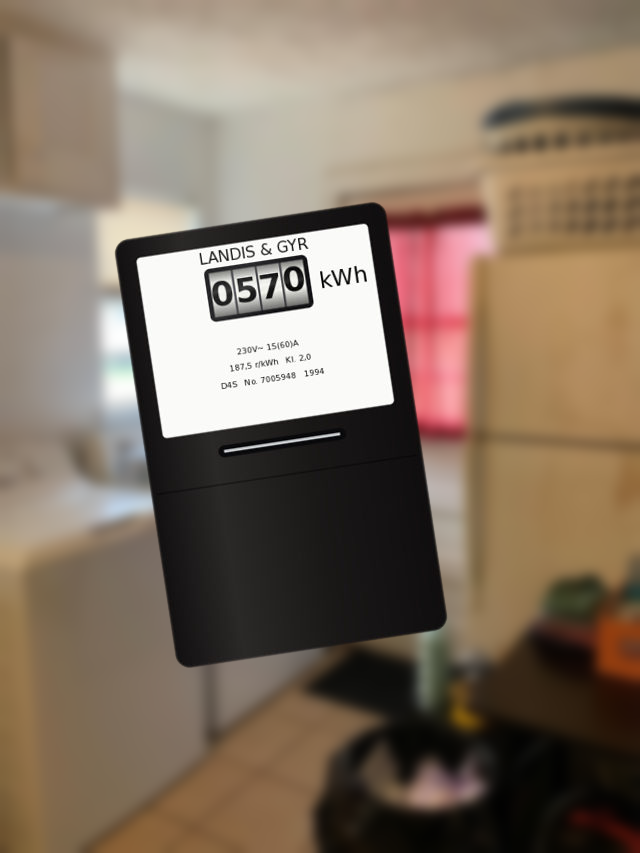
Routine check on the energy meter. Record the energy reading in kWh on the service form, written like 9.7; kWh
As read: 570; kWh
